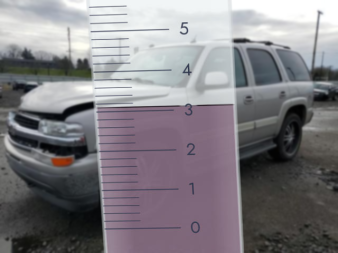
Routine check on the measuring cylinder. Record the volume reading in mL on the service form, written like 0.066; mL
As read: 3.1; mL
